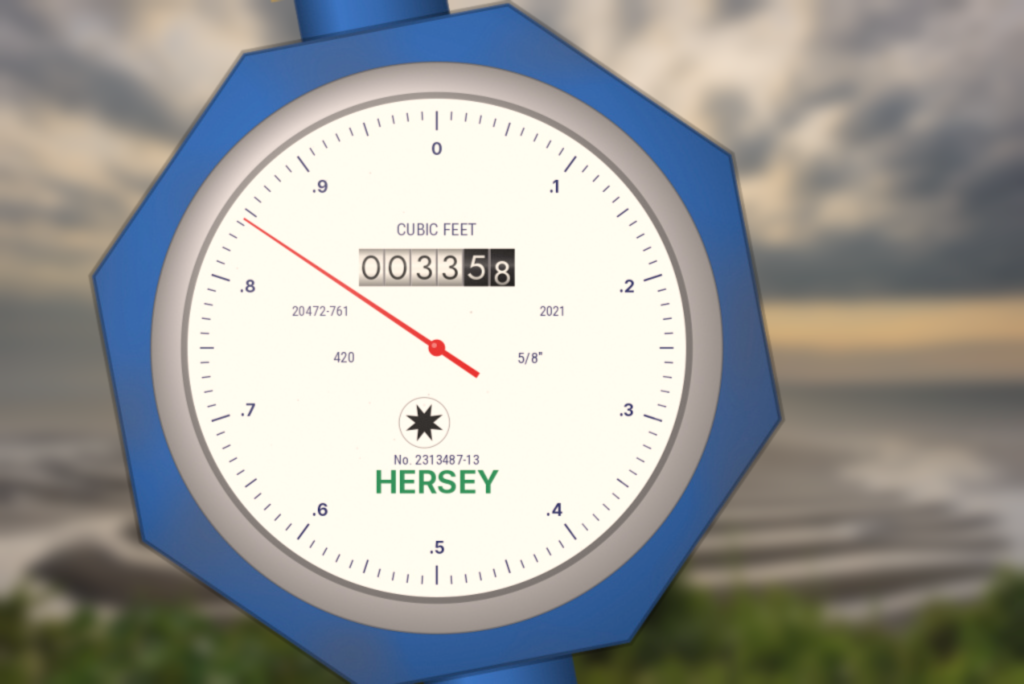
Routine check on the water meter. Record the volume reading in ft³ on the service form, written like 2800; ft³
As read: 3357.84; ft³
